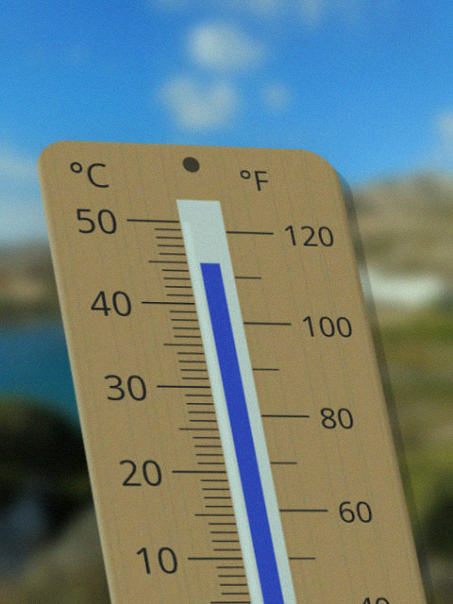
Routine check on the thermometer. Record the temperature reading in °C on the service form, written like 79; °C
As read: 45; °C
